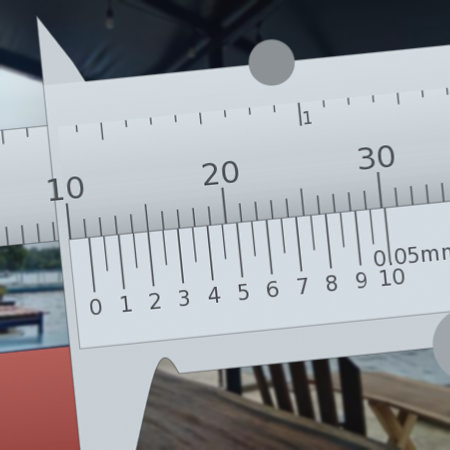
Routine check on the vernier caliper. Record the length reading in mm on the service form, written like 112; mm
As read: 11.2; mm
